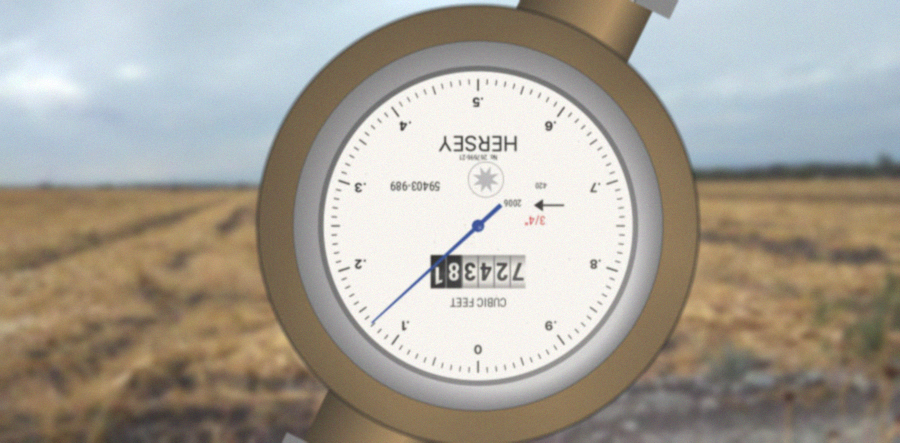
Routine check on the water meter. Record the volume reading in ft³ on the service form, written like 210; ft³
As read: 724381.13; ft³
